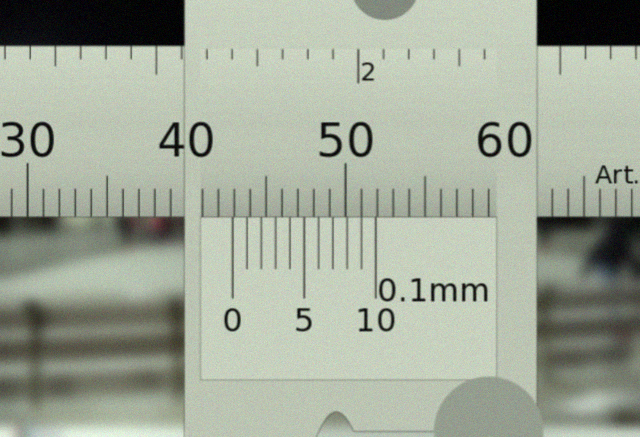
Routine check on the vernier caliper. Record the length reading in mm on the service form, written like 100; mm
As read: 42.9; mm
